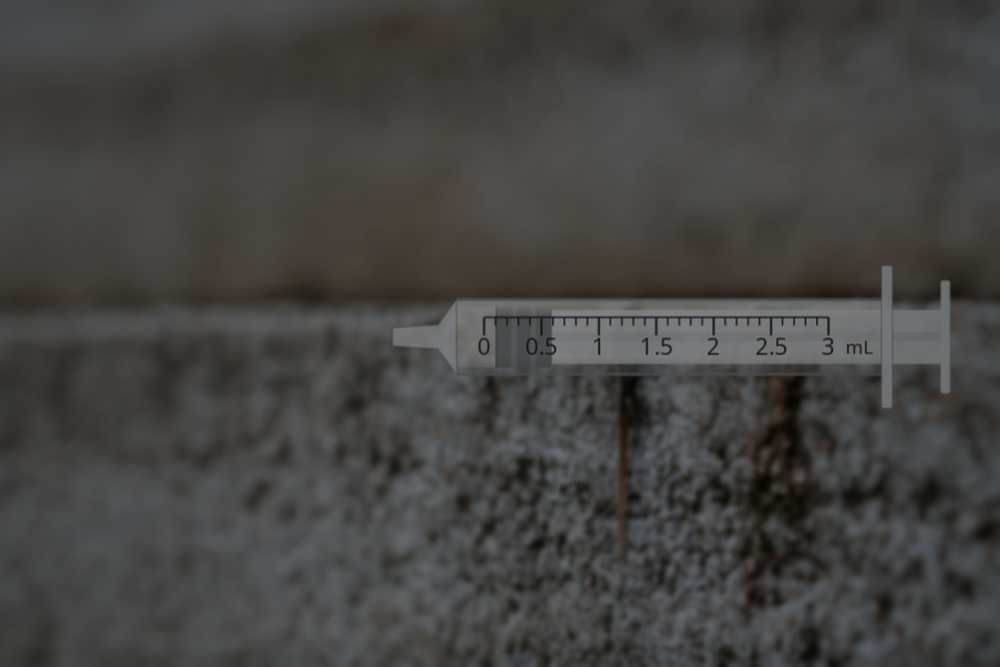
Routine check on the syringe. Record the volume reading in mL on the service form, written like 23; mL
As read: 0.1; mL
